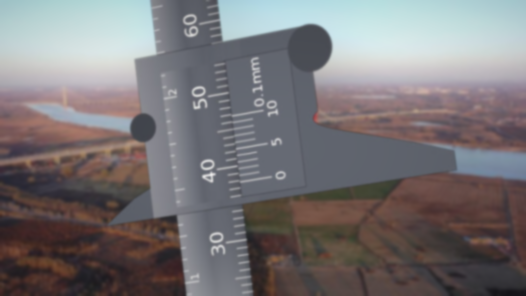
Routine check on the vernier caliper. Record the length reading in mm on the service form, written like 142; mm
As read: 37.8; mm
